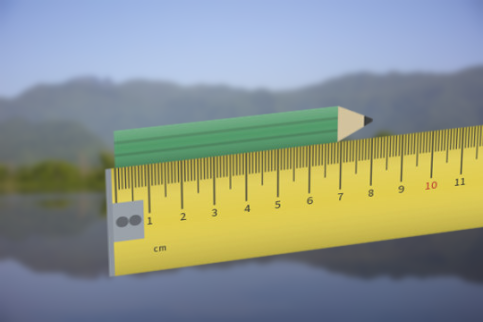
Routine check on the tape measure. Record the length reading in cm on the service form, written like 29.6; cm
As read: 8; cm
